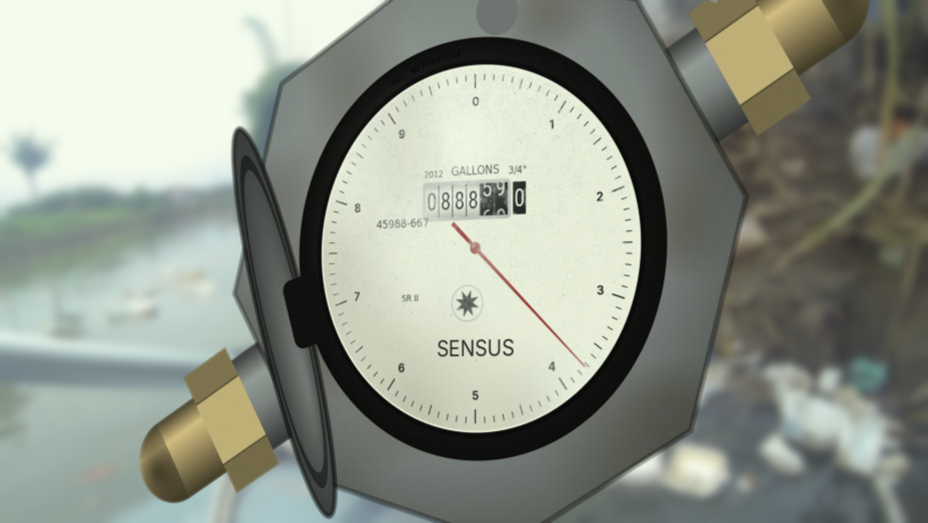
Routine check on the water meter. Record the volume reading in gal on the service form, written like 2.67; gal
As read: 888593.7; gal
